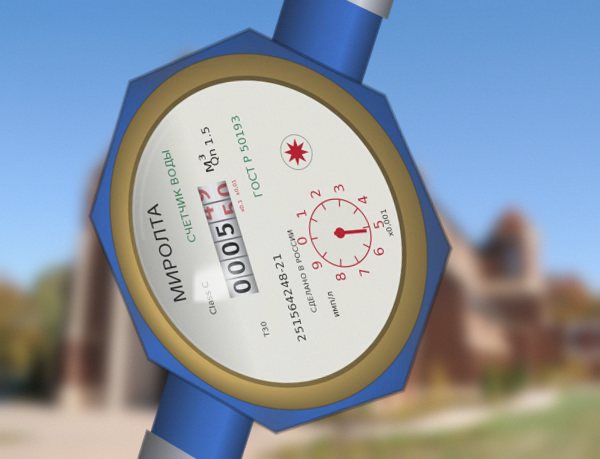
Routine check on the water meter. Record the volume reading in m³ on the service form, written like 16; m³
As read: 5.495; m³
